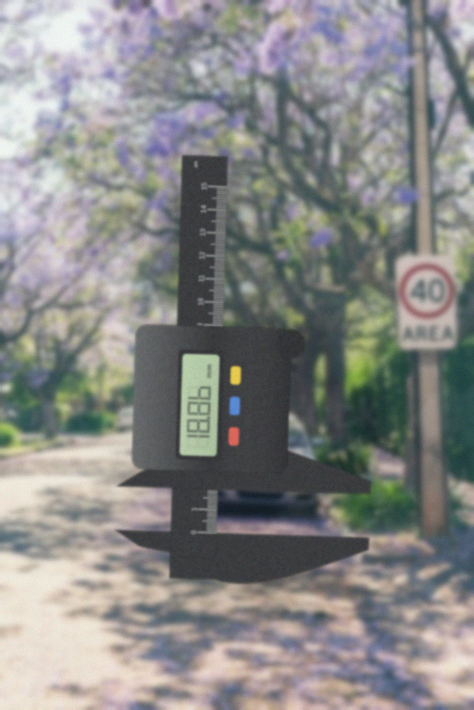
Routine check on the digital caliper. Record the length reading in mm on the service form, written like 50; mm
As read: 18.86; mm
